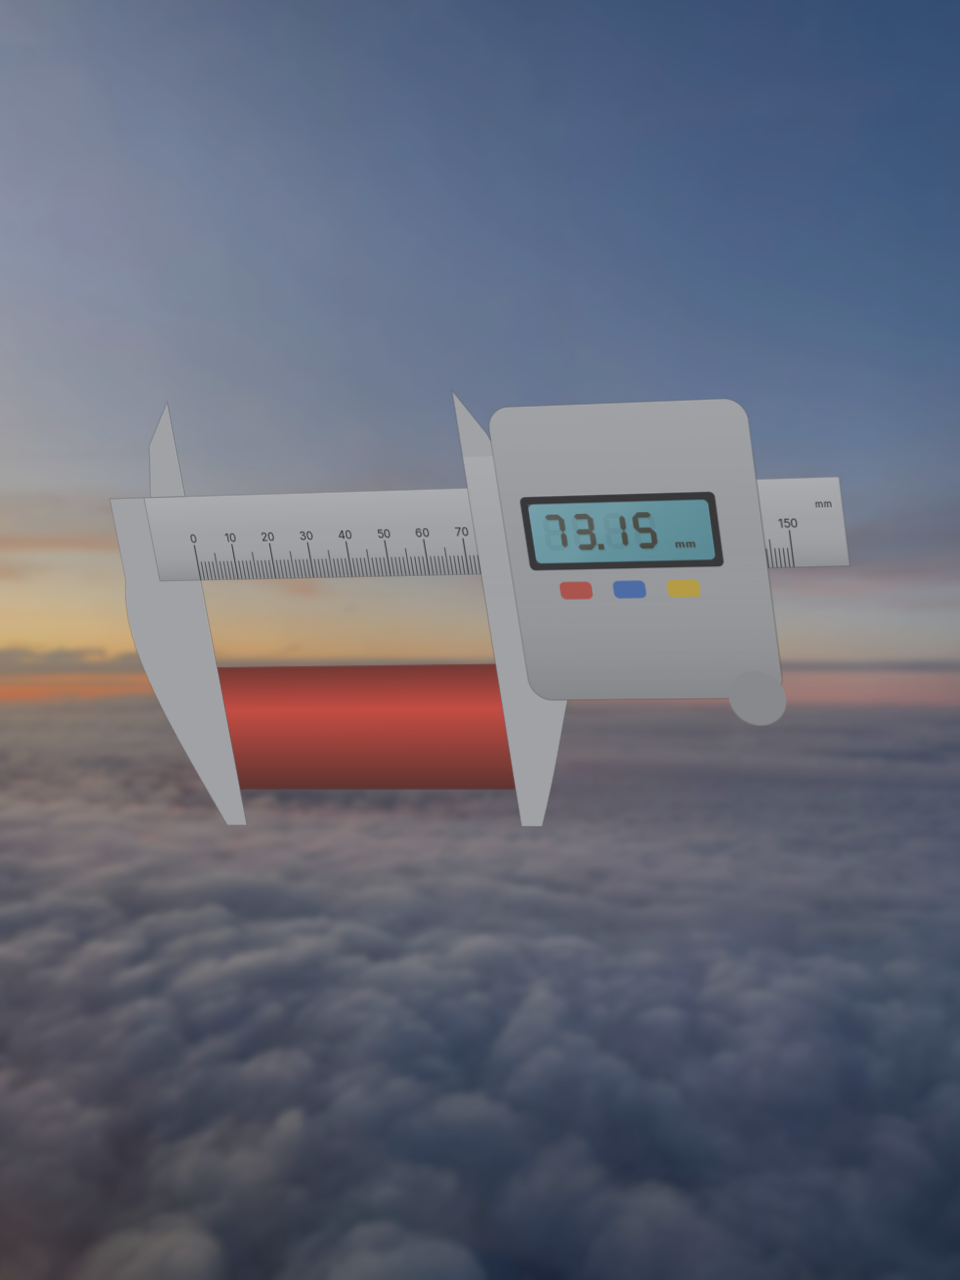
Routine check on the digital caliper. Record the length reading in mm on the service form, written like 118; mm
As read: 73.15; mm
